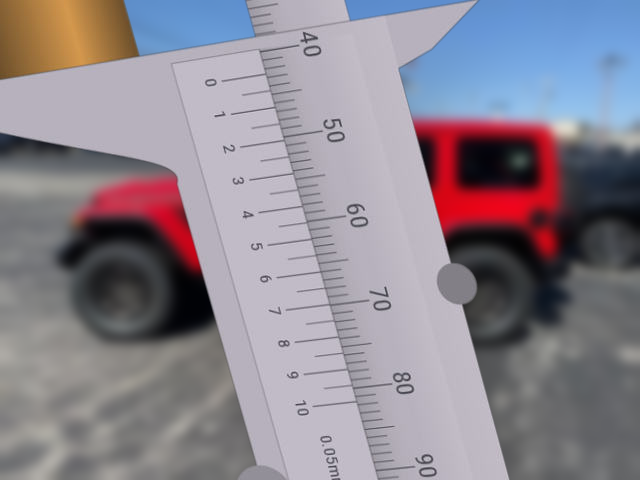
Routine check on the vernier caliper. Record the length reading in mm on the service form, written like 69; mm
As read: 42.6; mm
